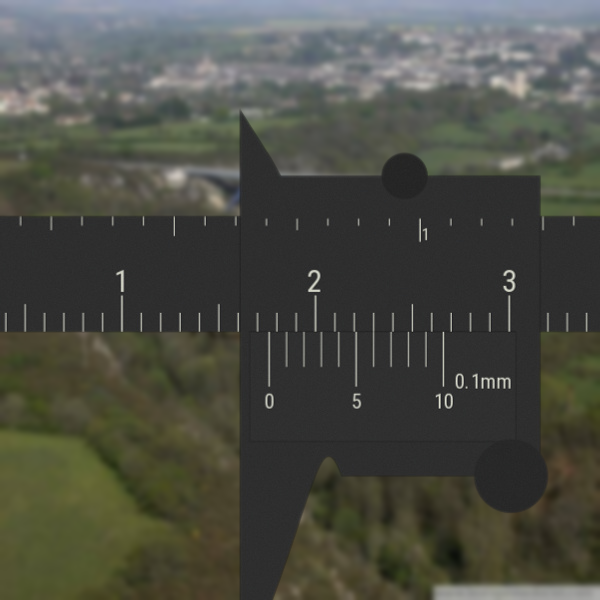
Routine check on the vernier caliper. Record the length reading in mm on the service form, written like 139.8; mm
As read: 17.6; mm
